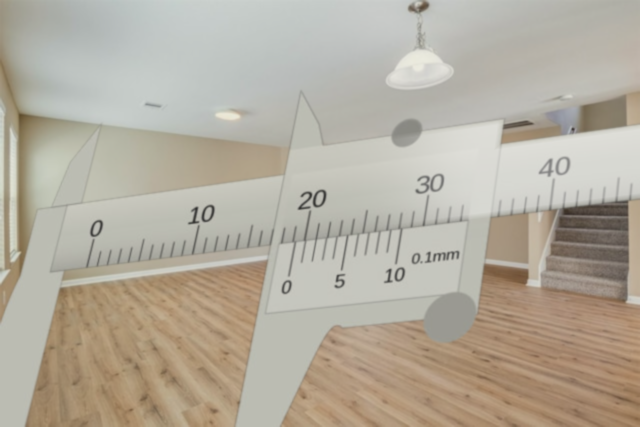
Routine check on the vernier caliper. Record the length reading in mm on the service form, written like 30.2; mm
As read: 19.2; mm
